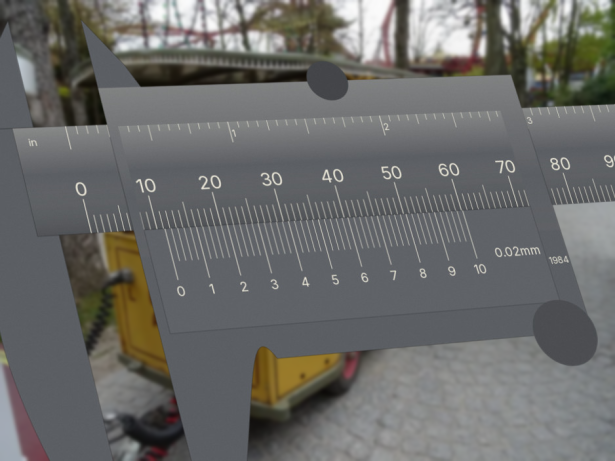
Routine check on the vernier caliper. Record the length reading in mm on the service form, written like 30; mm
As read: 11.2; mm
